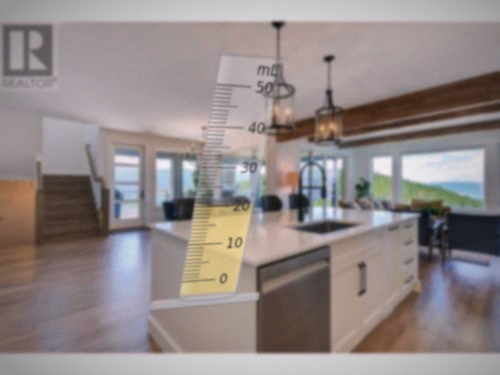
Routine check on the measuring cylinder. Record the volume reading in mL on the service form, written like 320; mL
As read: 20; mL
